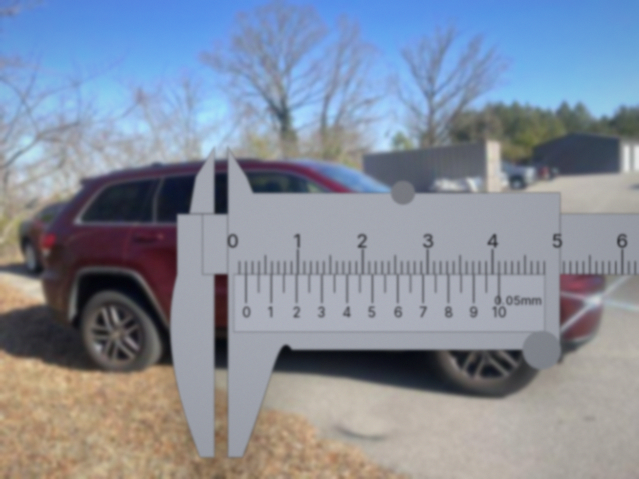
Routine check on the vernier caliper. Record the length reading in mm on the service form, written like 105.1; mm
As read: 2.0; mm
